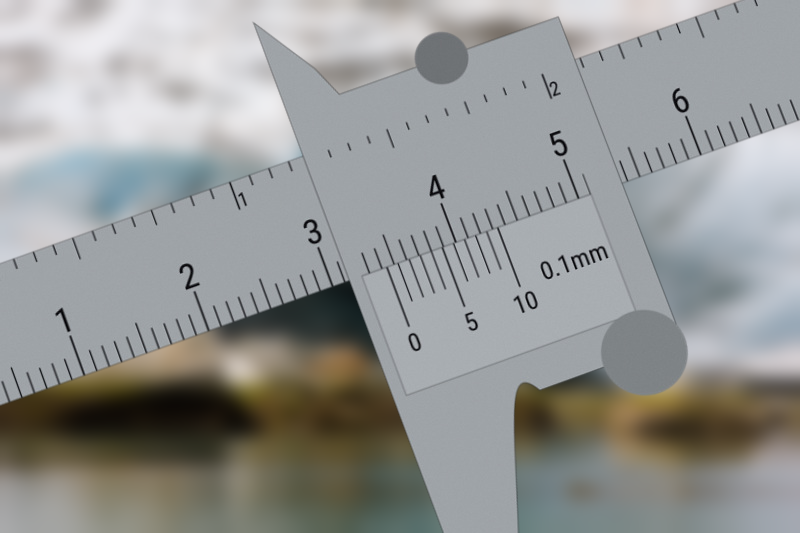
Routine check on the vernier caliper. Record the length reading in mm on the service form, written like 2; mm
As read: 34.4; mm
